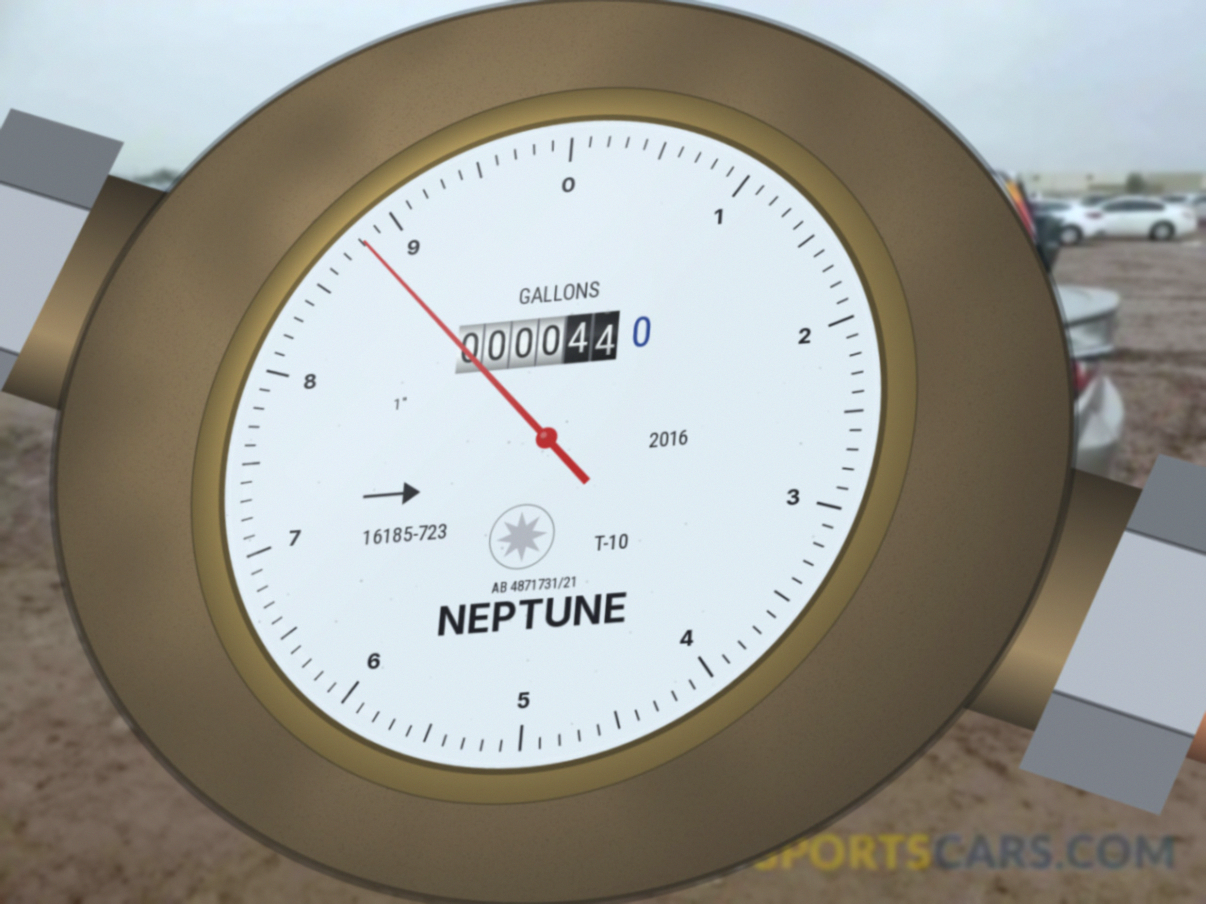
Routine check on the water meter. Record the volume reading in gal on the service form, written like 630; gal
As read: 438.8; gal
